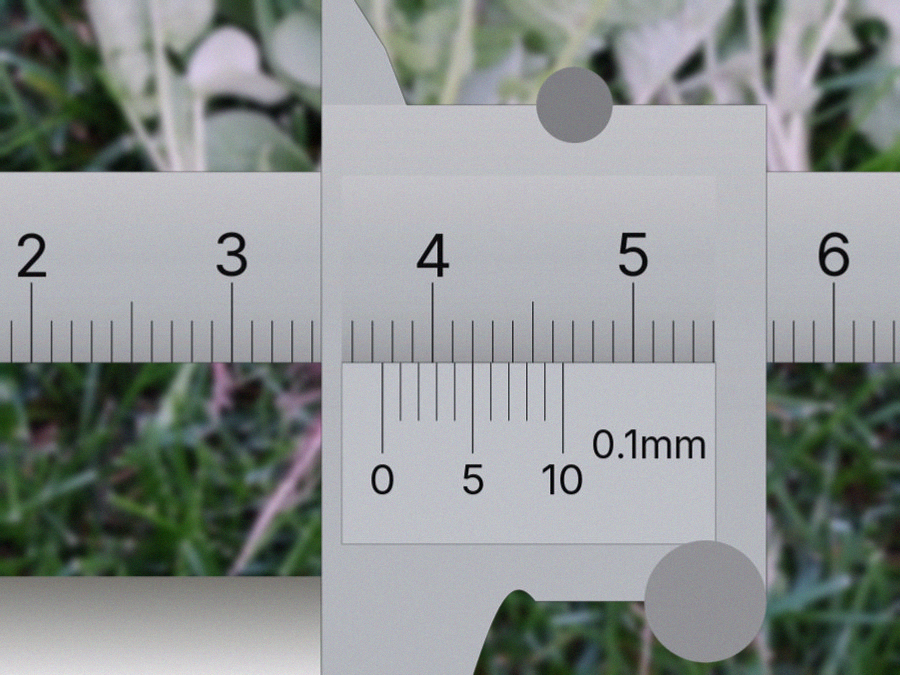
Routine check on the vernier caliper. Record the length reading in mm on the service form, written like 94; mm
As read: 37.5; mm
